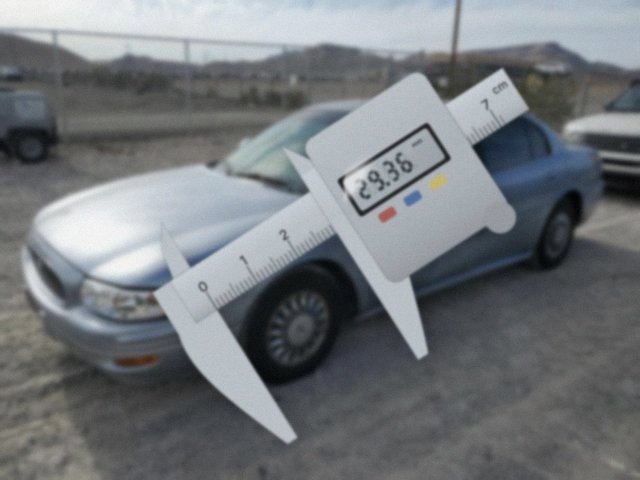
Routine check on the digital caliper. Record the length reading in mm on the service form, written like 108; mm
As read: 29.36; mm
